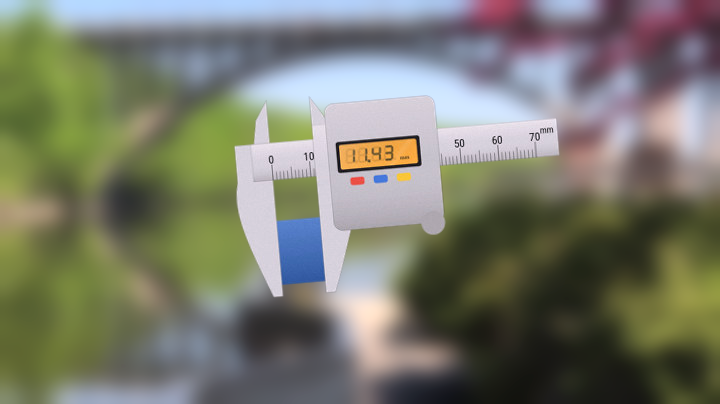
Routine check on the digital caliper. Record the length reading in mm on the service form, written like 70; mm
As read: 11.43; mm
